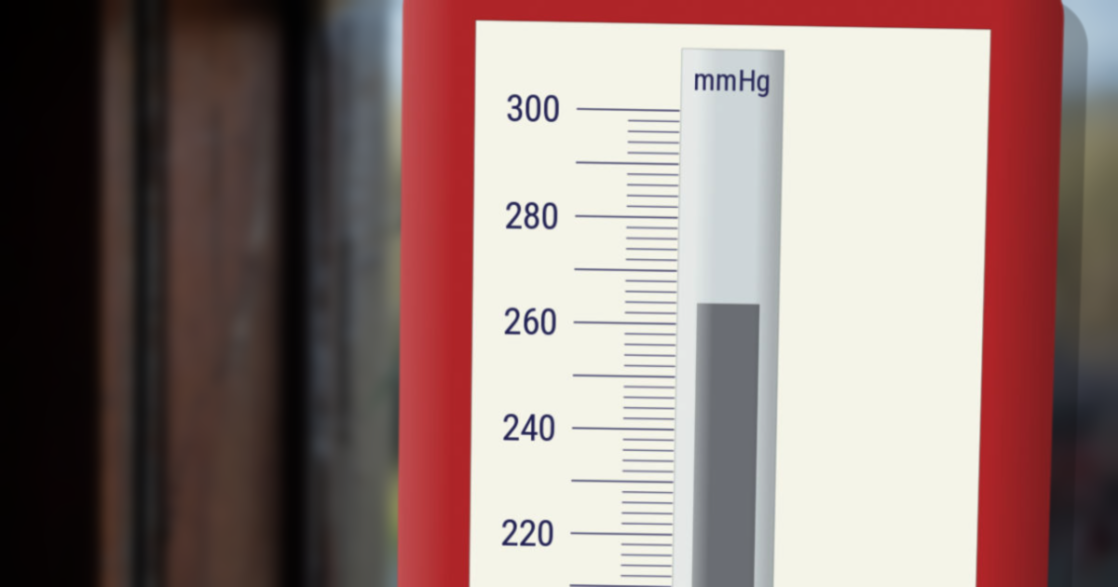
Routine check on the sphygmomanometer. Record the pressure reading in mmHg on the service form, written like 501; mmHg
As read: 264; mmHg
